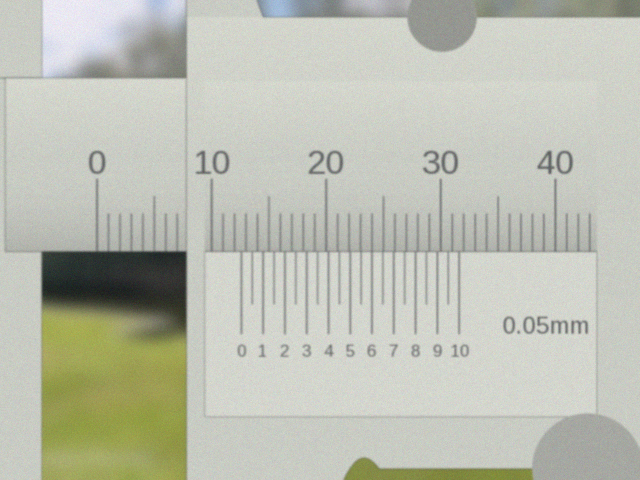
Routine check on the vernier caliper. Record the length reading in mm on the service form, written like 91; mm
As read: 12.6; mm
